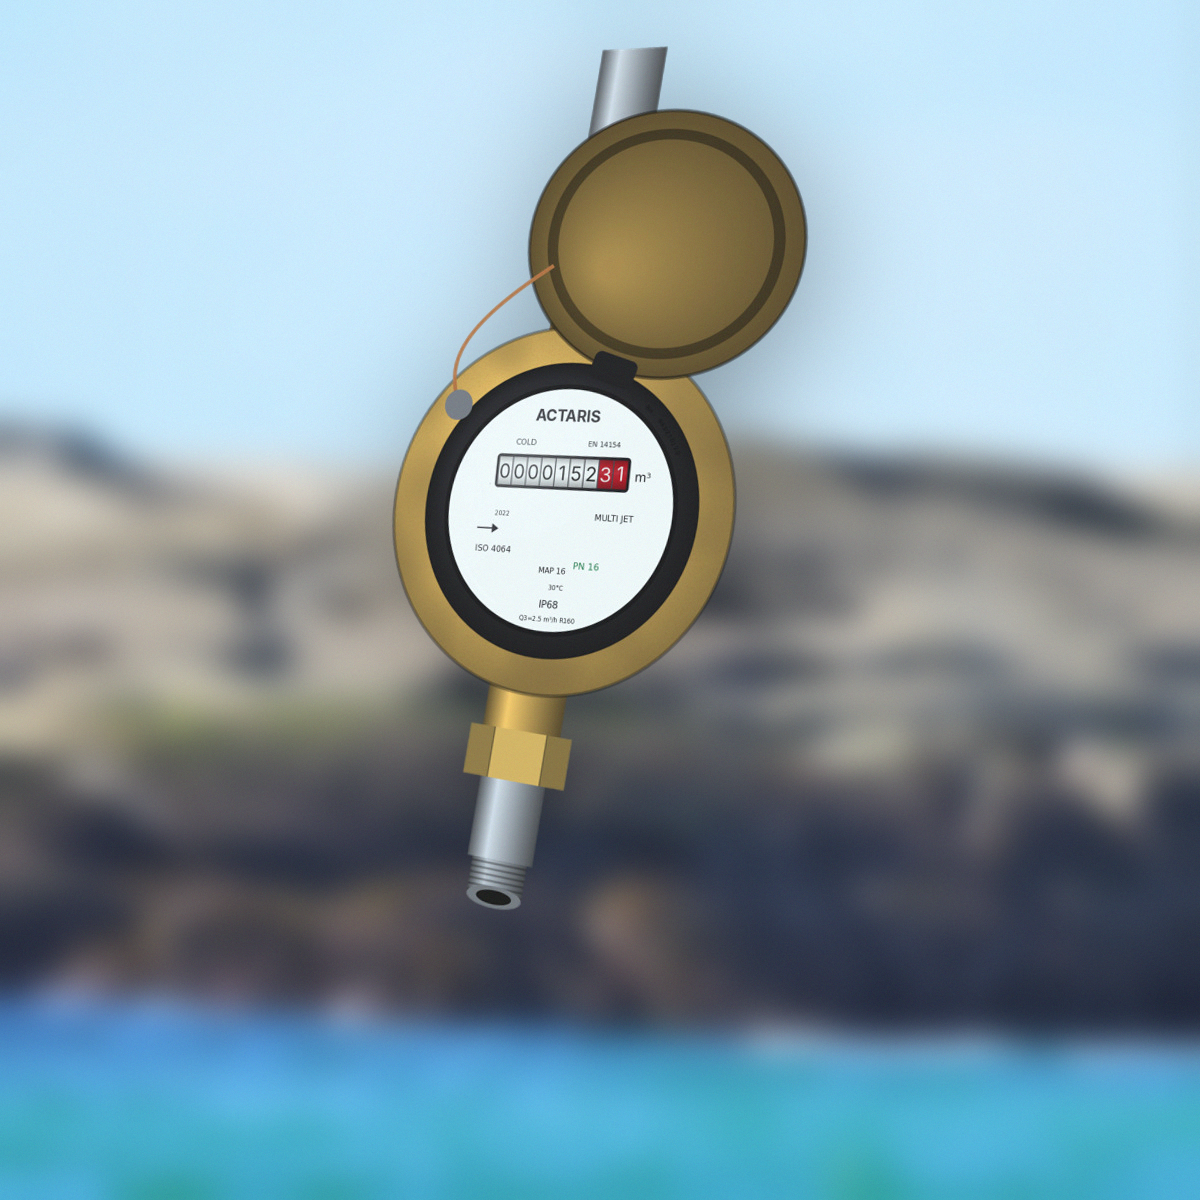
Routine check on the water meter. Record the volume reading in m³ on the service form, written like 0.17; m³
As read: 152.31; m³
